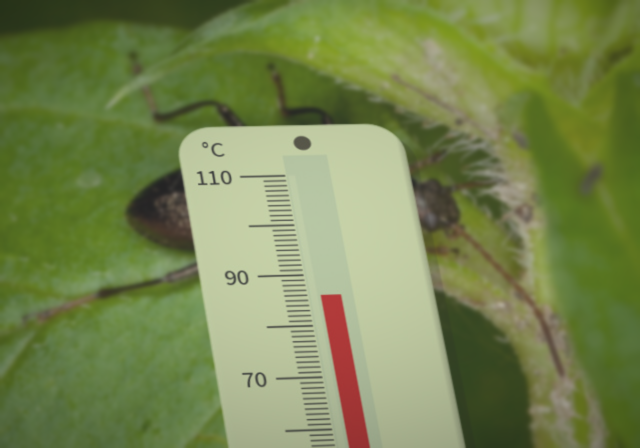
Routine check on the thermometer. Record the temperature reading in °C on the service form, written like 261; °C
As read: 86; °C
